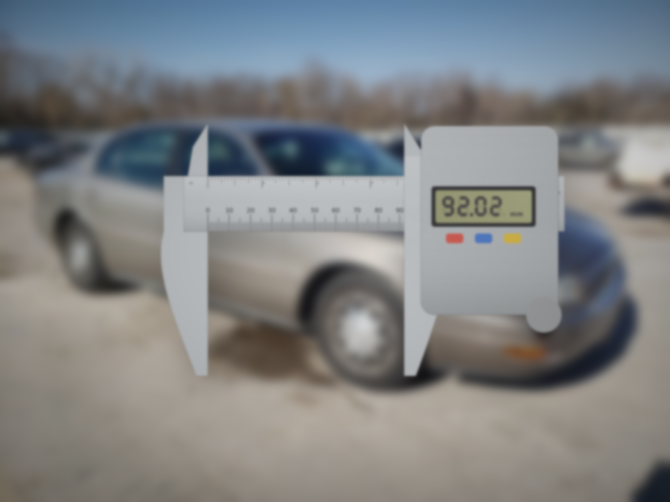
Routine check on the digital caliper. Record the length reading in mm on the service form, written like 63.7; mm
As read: 92.02; mm
